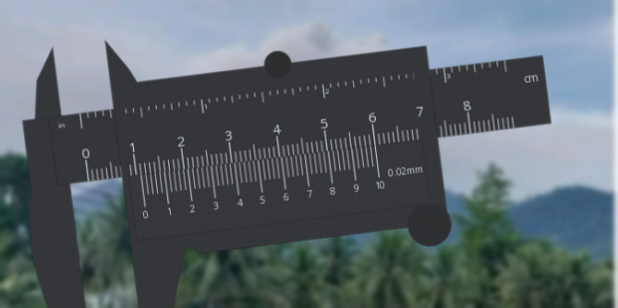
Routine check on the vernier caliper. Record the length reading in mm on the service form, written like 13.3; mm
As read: 11.0; mm
